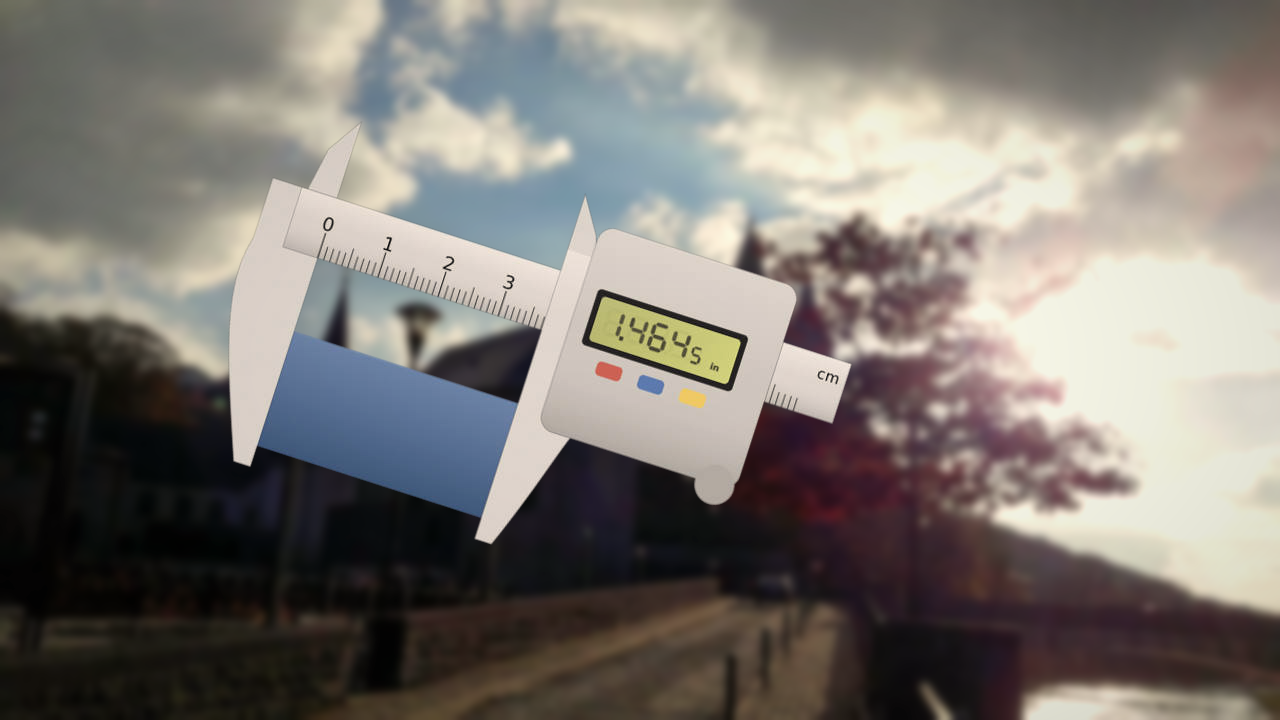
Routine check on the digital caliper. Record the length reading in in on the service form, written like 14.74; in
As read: 1.4645; in
